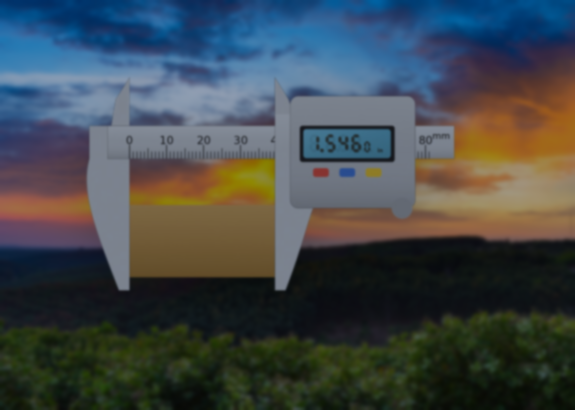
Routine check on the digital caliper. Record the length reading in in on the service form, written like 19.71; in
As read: 1.5460; in
